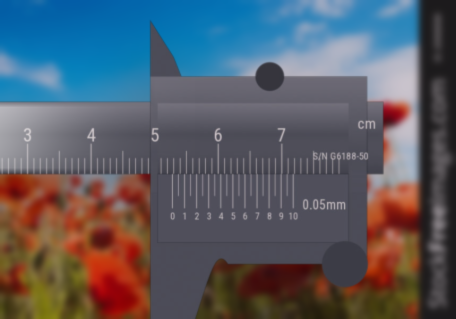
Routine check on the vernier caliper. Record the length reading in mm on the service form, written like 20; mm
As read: 52.8; mm
